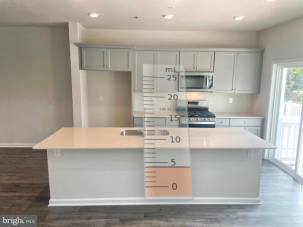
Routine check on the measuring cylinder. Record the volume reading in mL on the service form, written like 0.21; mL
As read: 4; mL
